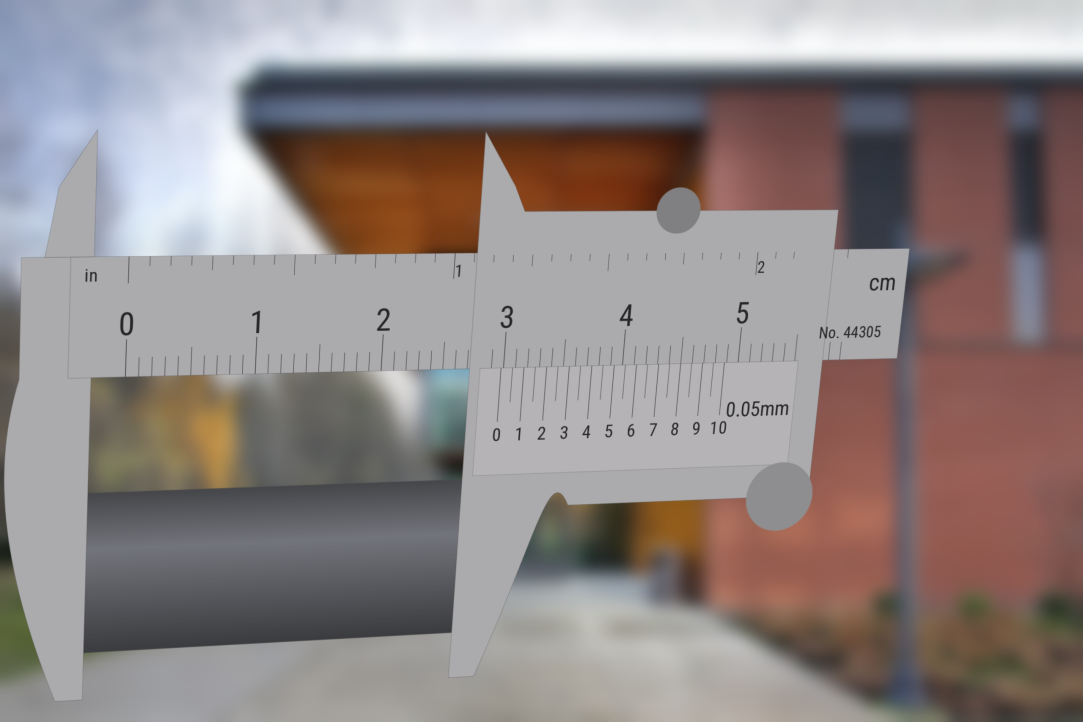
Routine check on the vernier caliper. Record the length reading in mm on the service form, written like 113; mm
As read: 29.8; mm
